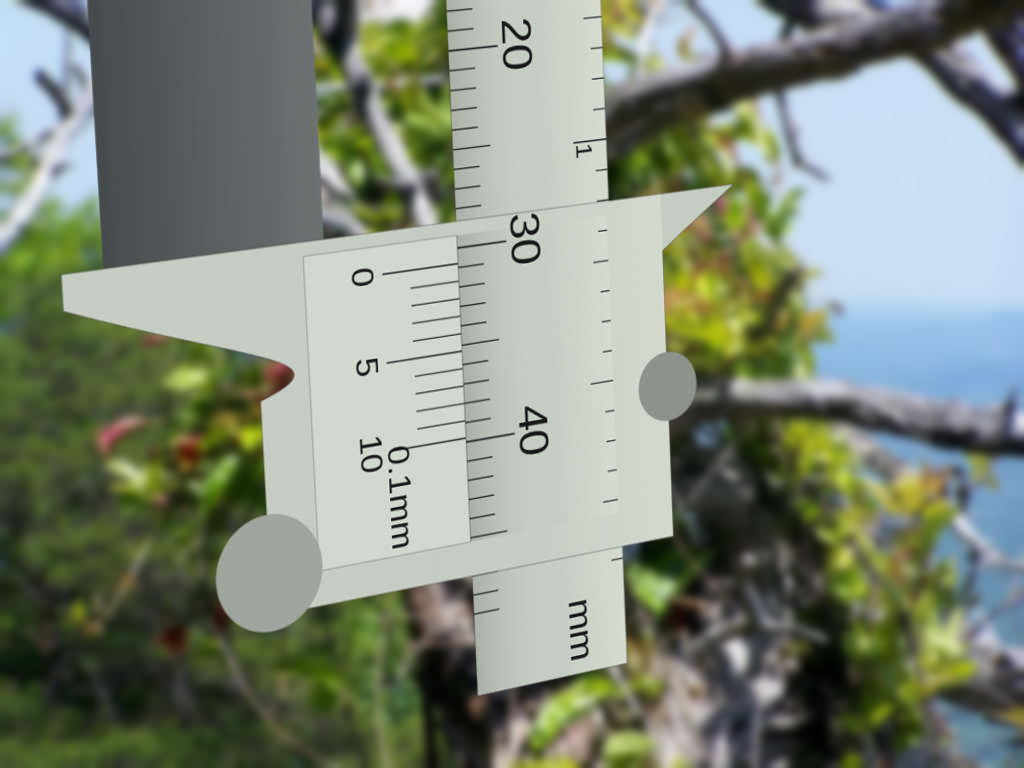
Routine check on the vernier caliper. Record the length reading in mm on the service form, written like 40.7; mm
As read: 30.8; mm
